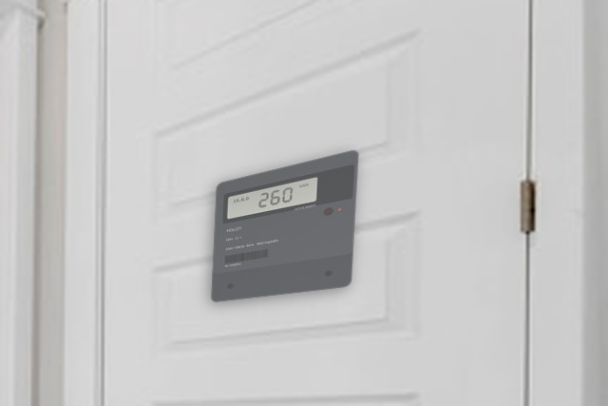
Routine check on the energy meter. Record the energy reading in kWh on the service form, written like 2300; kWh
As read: 260; kWh
